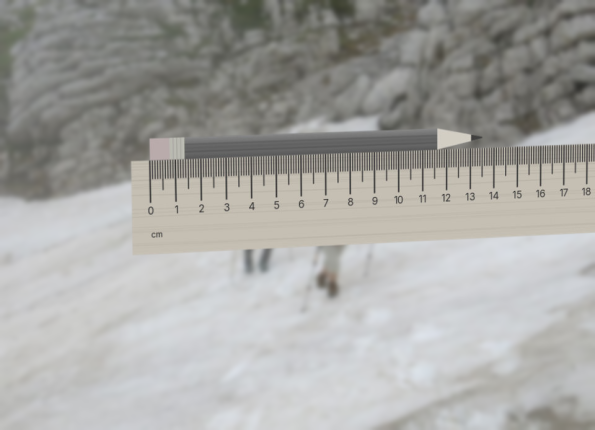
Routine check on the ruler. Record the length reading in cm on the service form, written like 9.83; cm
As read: 13.5; cm
